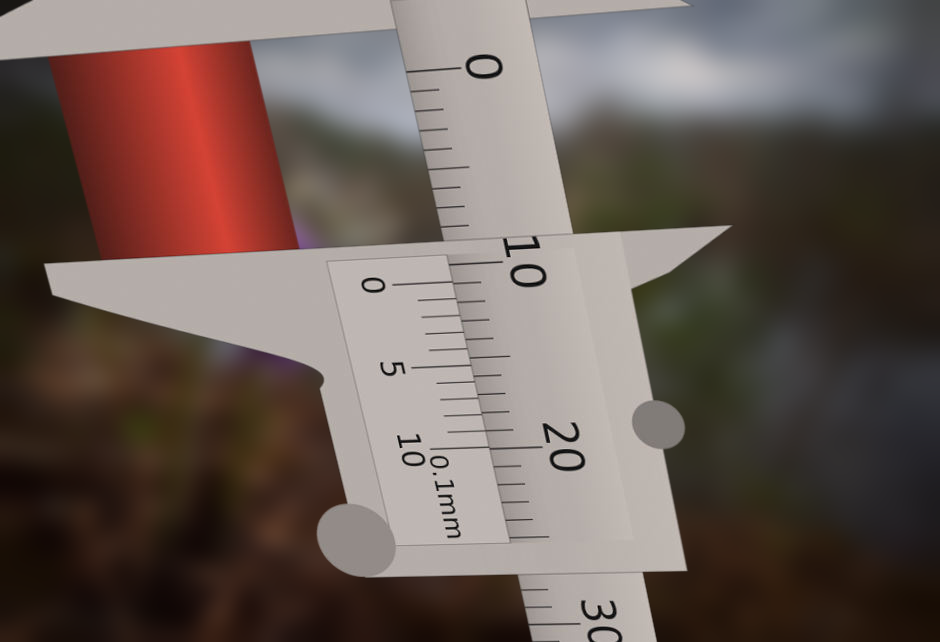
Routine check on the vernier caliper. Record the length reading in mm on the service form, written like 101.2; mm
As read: 10.9; mm
